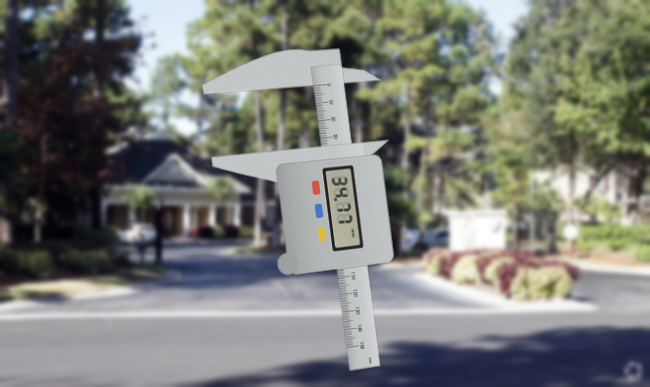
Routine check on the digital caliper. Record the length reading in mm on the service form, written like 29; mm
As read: 34.77; mm
